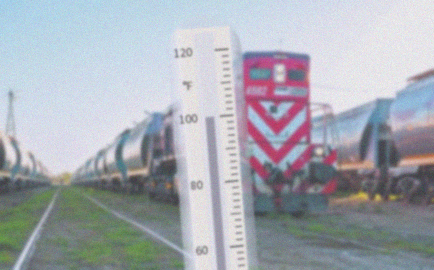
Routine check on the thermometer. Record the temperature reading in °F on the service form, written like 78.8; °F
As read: 100; °F
